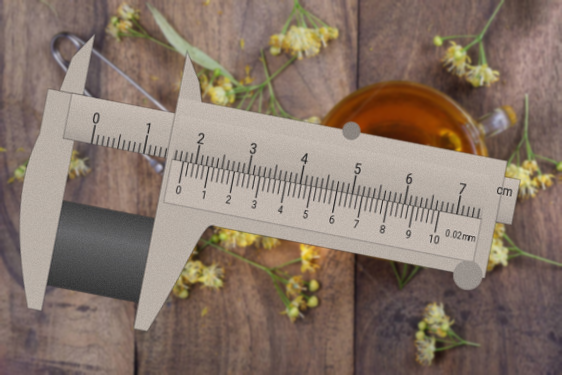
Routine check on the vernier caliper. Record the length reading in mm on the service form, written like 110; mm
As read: 17.6; mm
